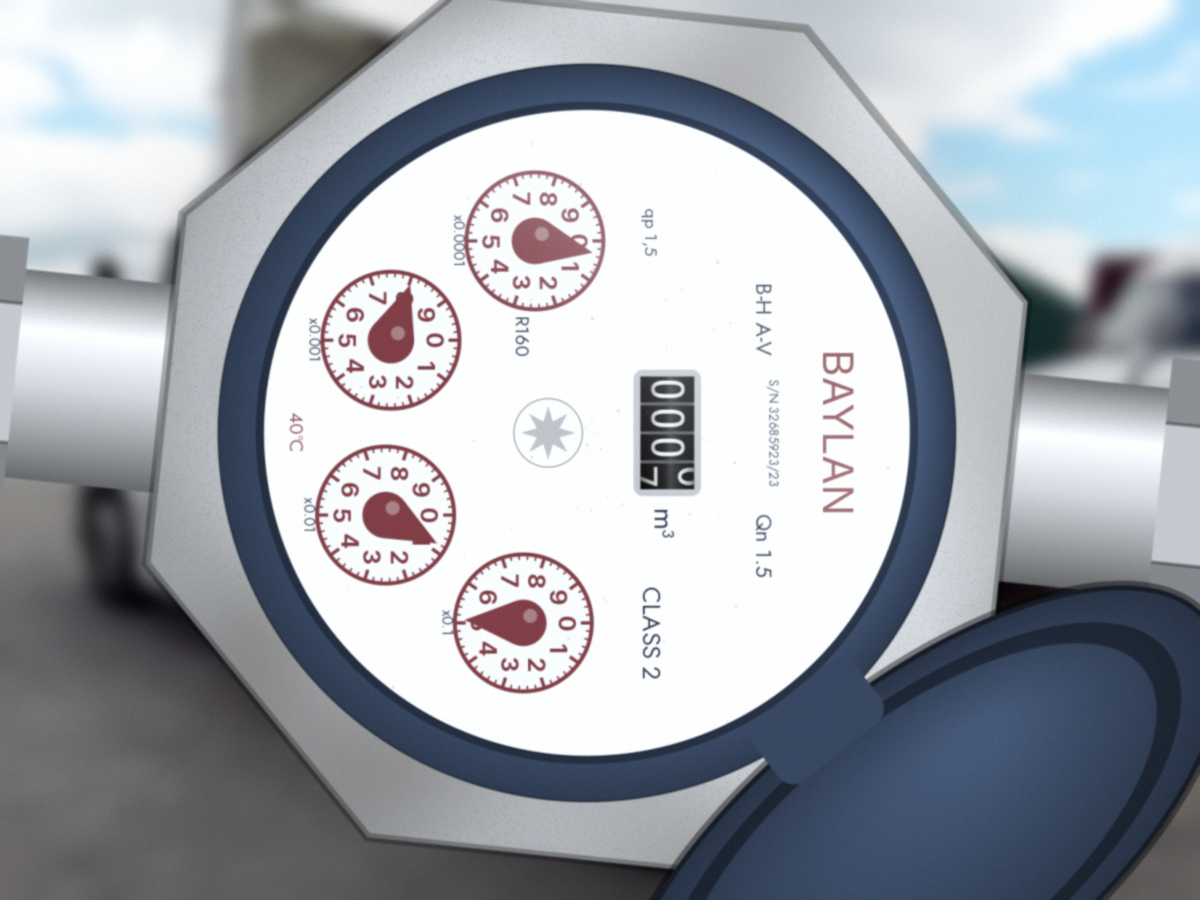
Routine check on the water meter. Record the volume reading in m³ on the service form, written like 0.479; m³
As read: 6.5080; m³
